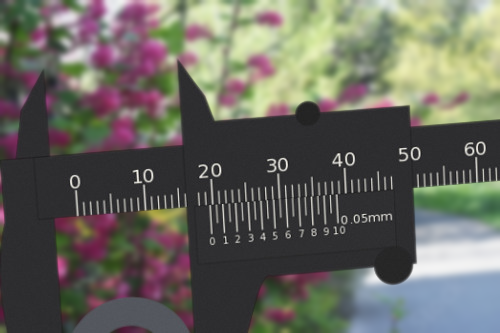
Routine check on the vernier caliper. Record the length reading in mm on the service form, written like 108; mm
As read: 19.6; mm
